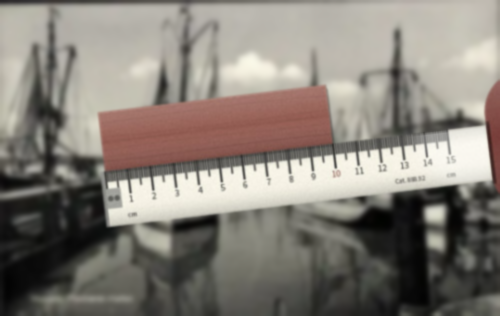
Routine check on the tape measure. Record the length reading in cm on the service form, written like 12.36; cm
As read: 10; cm
